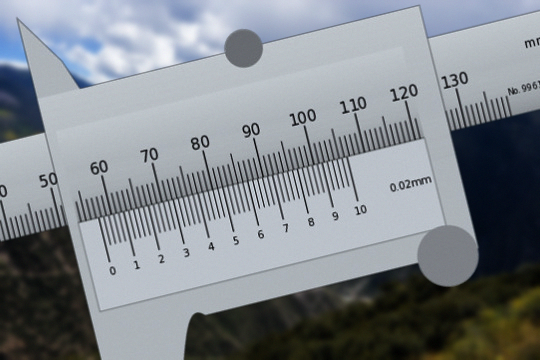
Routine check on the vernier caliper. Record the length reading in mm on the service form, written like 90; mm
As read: 57.5; mm
